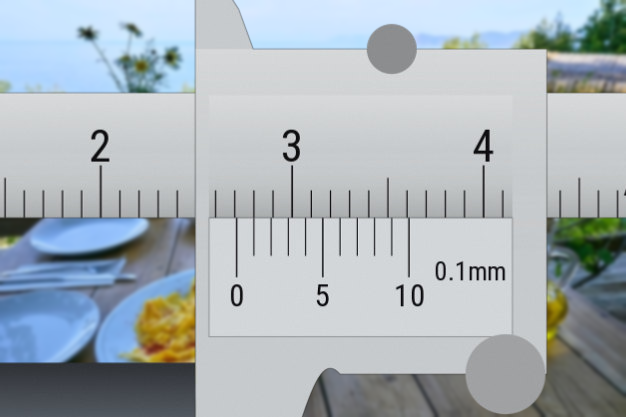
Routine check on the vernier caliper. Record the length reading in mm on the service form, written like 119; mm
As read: 27.1; mm
